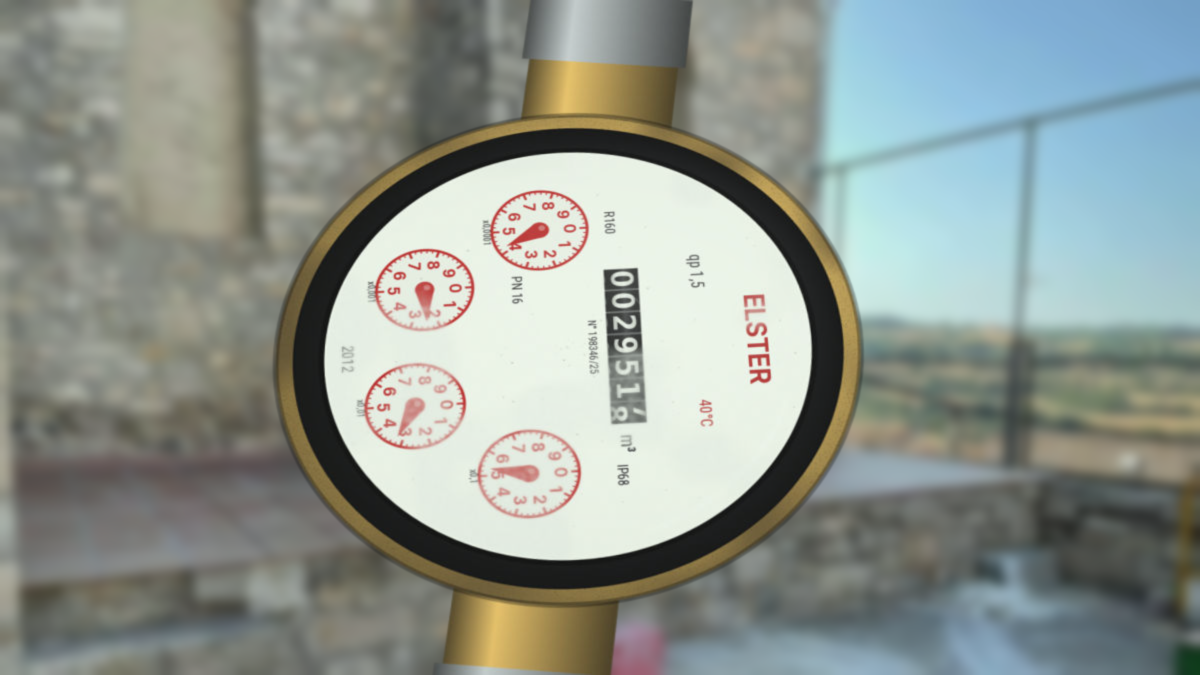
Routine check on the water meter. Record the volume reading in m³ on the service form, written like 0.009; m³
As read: 29517.5324; m³
